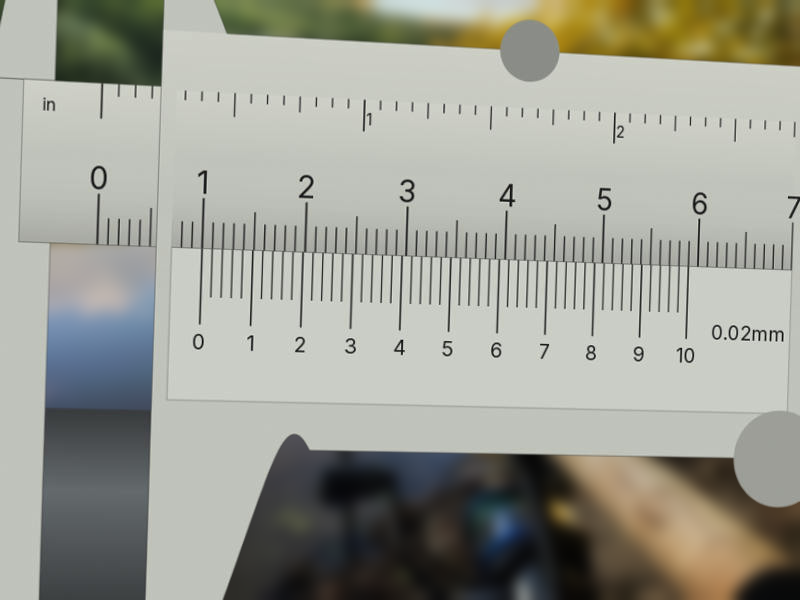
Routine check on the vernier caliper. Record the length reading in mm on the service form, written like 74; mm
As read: 10.0; mm
